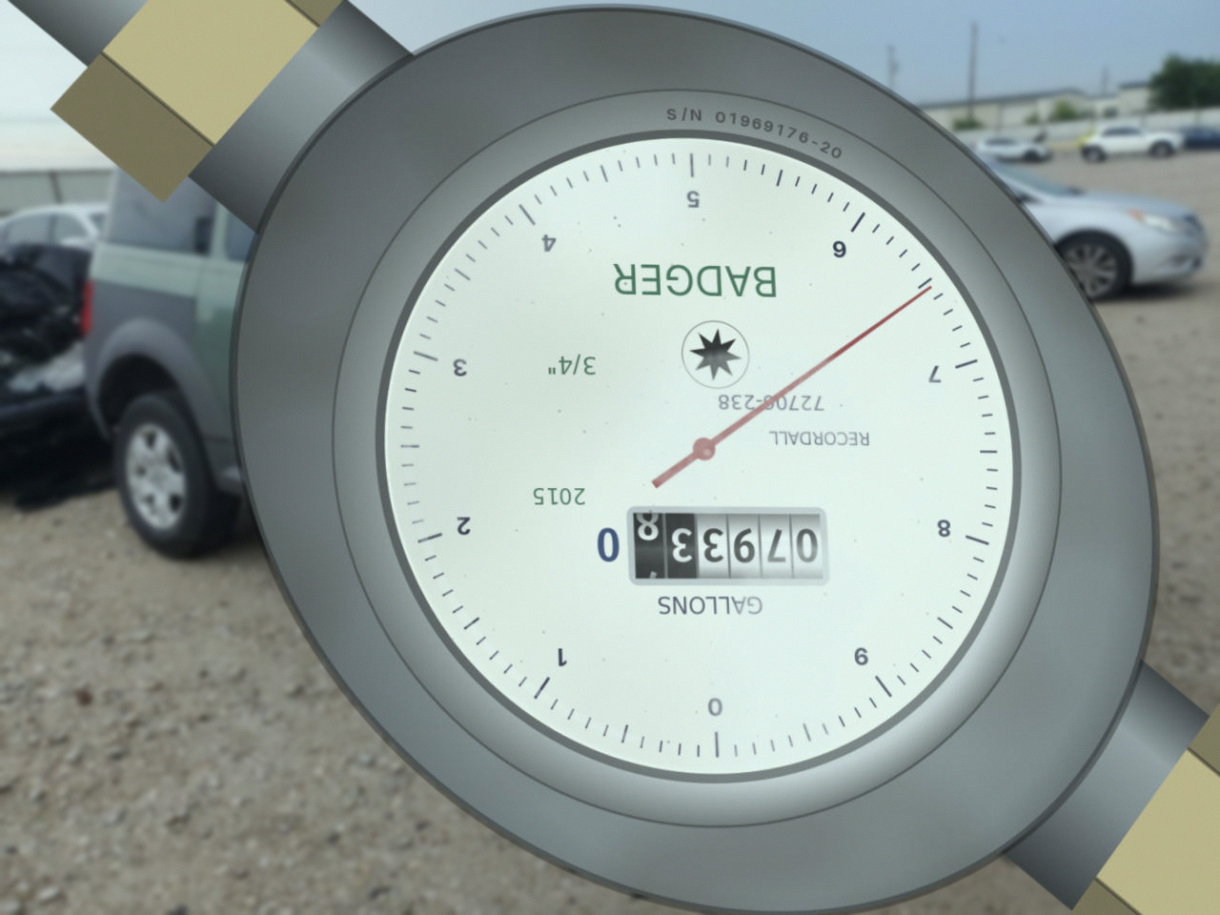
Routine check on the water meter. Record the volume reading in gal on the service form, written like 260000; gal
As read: 793376.5; gal
